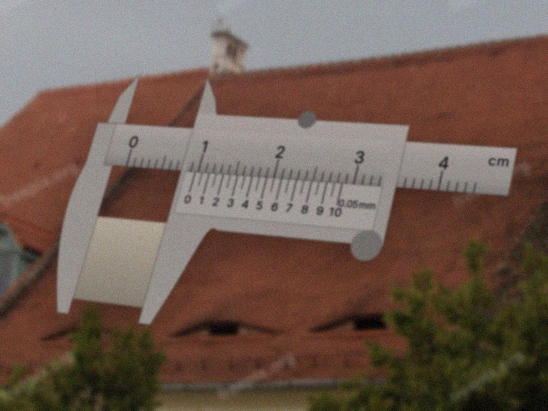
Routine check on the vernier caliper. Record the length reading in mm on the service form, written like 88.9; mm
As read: 9.6; mm
